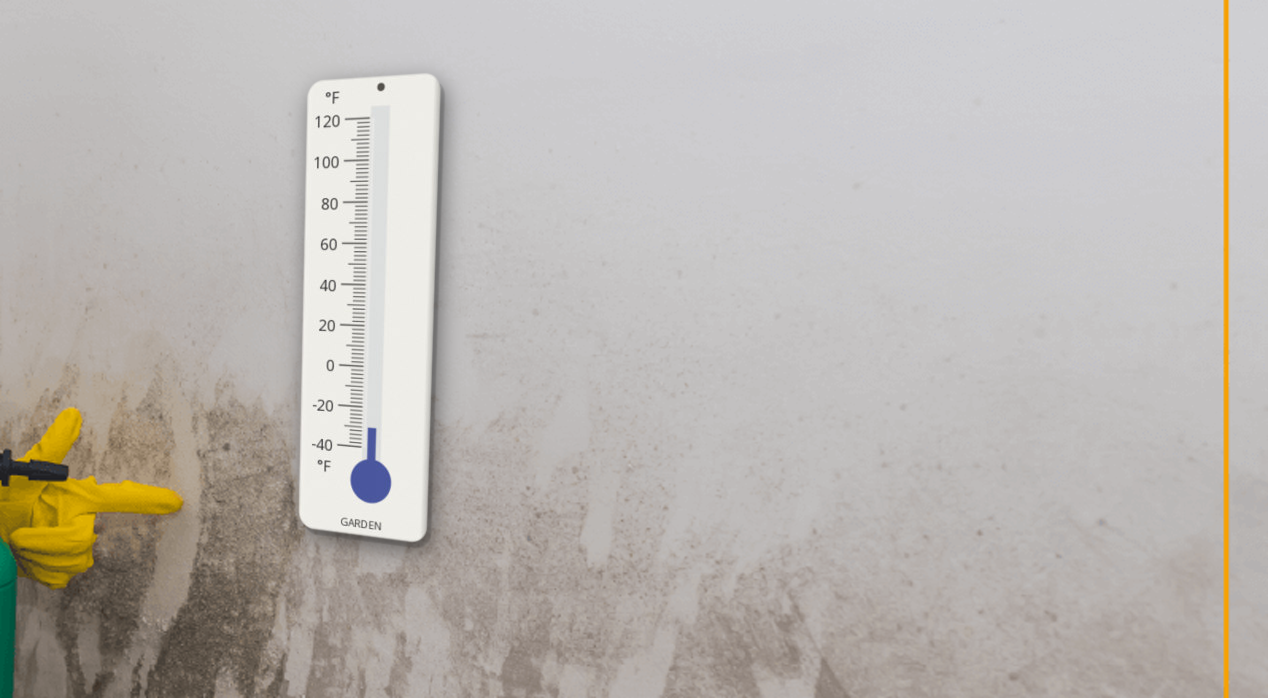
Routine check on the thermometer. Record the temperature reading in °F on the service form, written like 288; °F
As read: -30; °F
